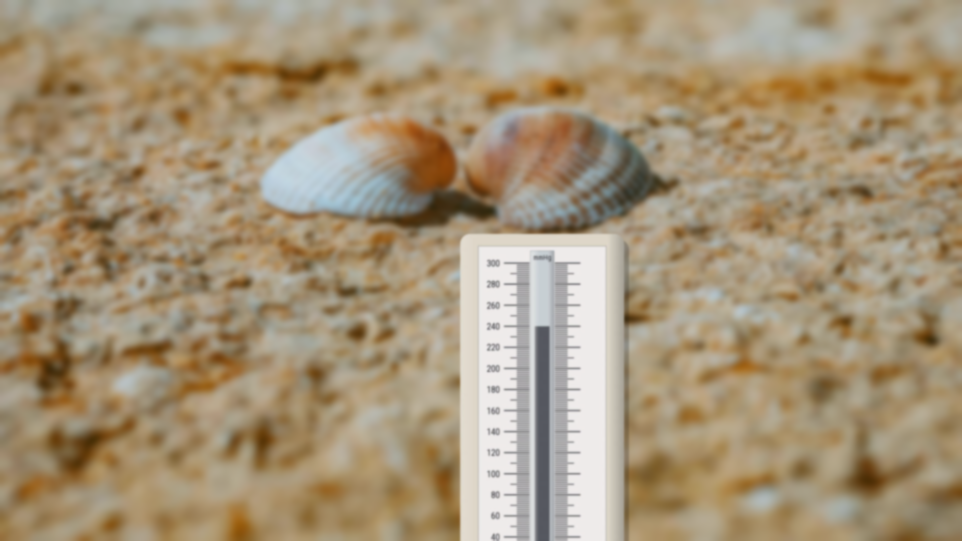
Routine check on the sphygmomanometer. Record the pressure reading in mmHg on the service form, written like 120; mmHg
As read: 240; mmHg
